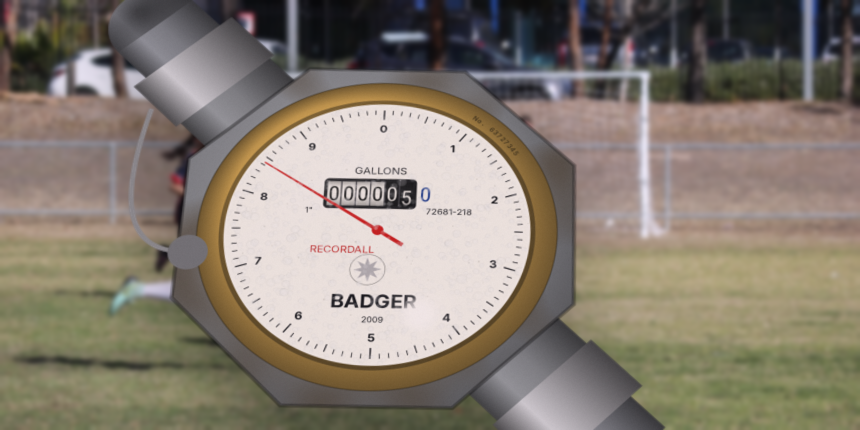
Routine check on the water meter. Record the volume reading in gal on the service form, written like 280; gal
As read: 48.4; gal
